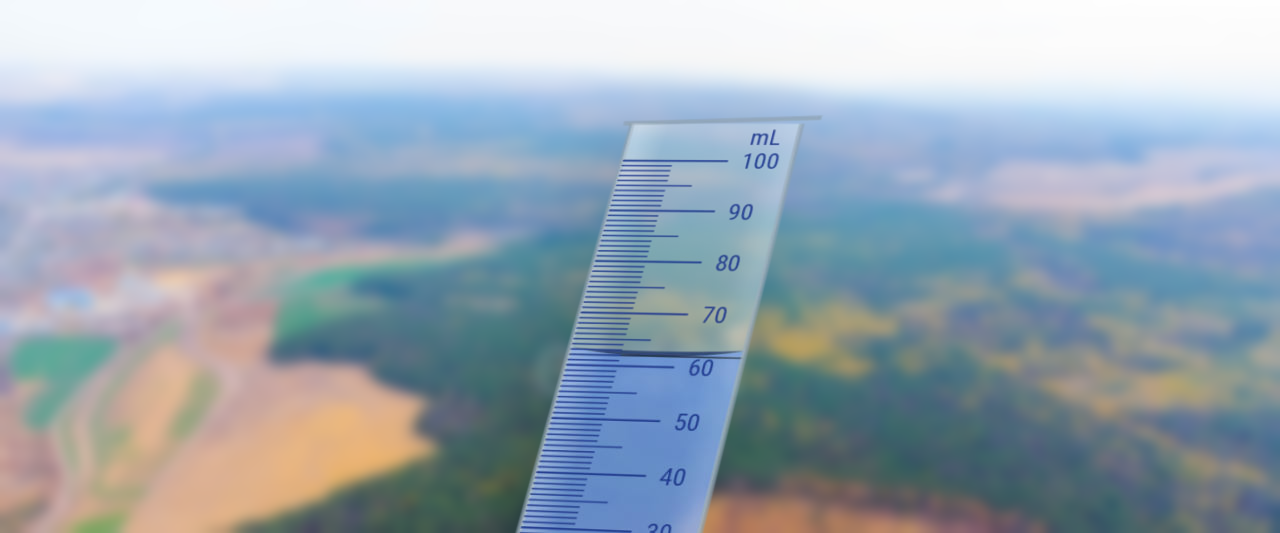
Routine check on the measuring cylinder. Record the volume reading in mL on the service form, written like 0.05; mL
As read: 62; mL
